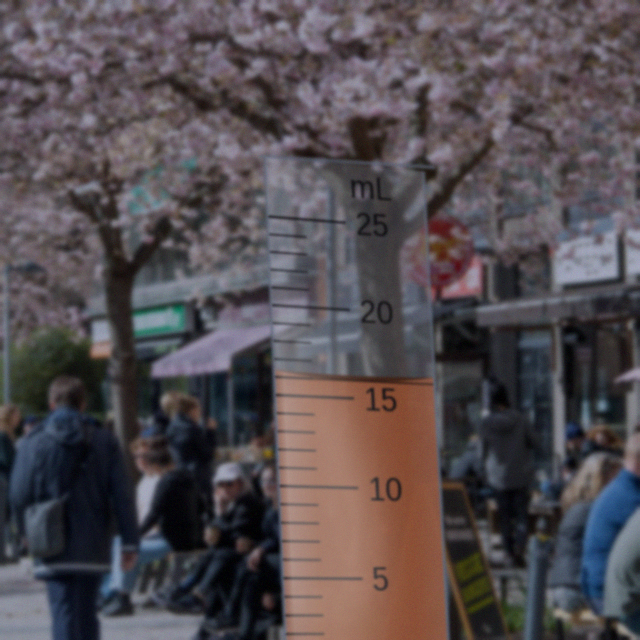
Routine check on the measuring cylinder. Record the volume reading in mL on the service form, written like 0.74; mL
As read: 16; mL
